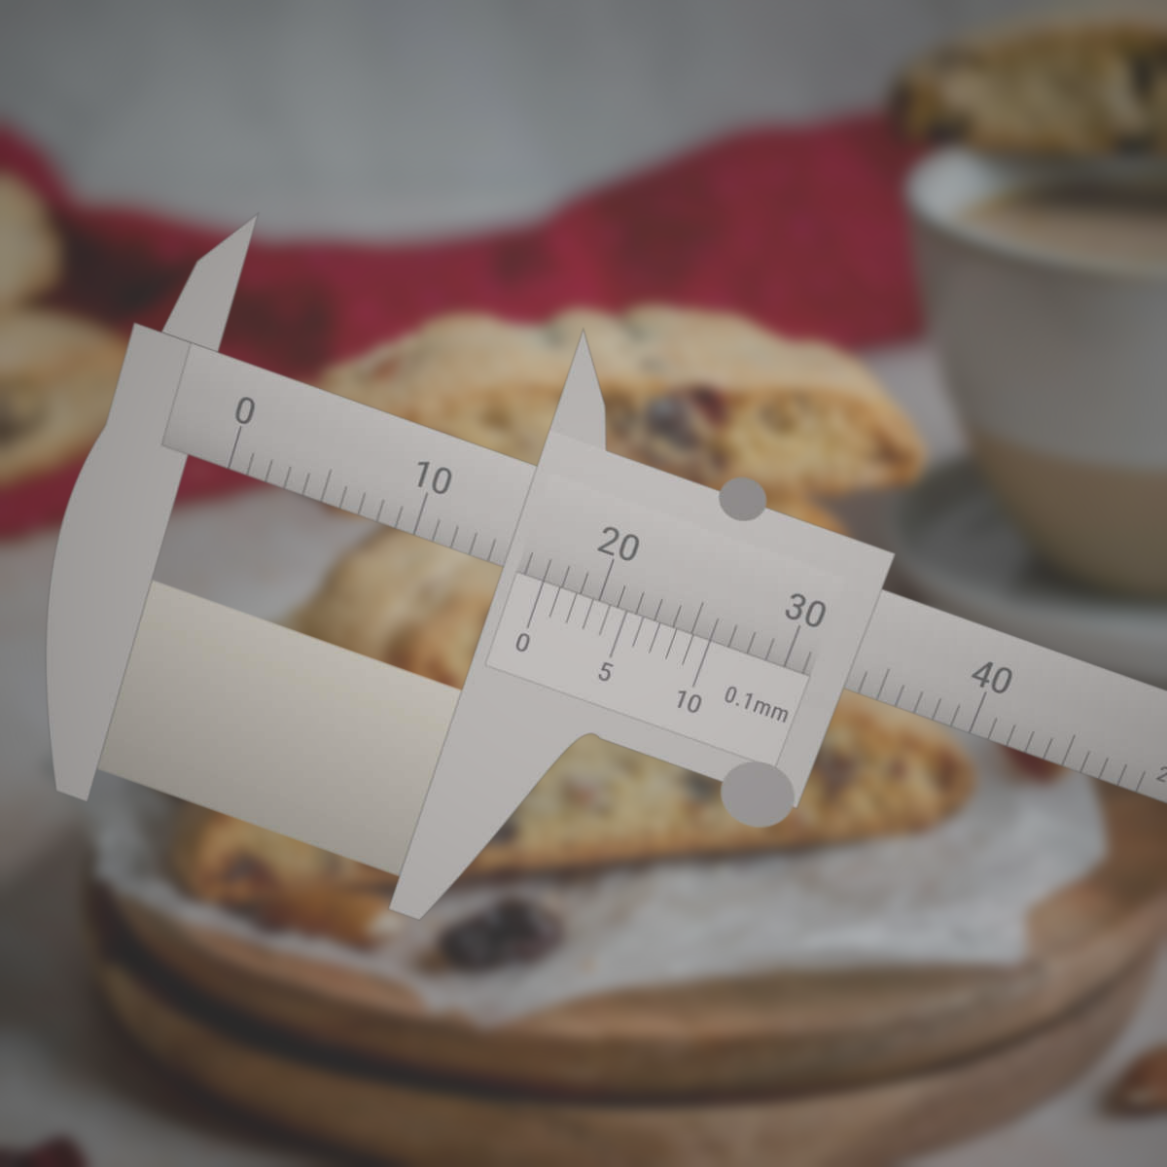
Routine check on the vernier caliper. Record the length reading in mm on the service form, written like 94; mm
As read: 17.0; mm
